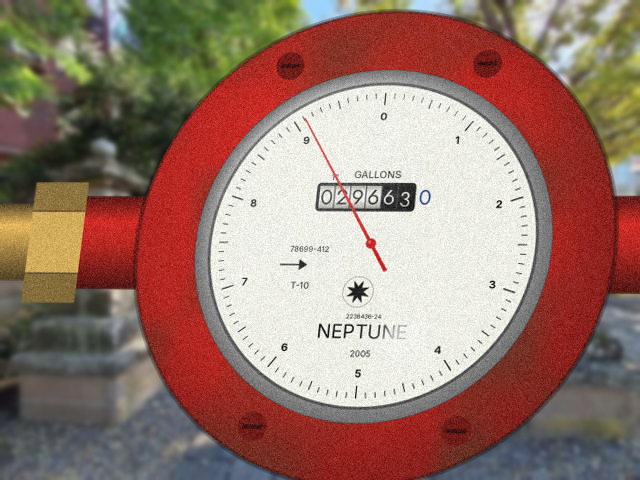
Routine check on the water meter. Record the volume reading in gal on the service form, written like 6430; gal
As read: 296629.1; gal
